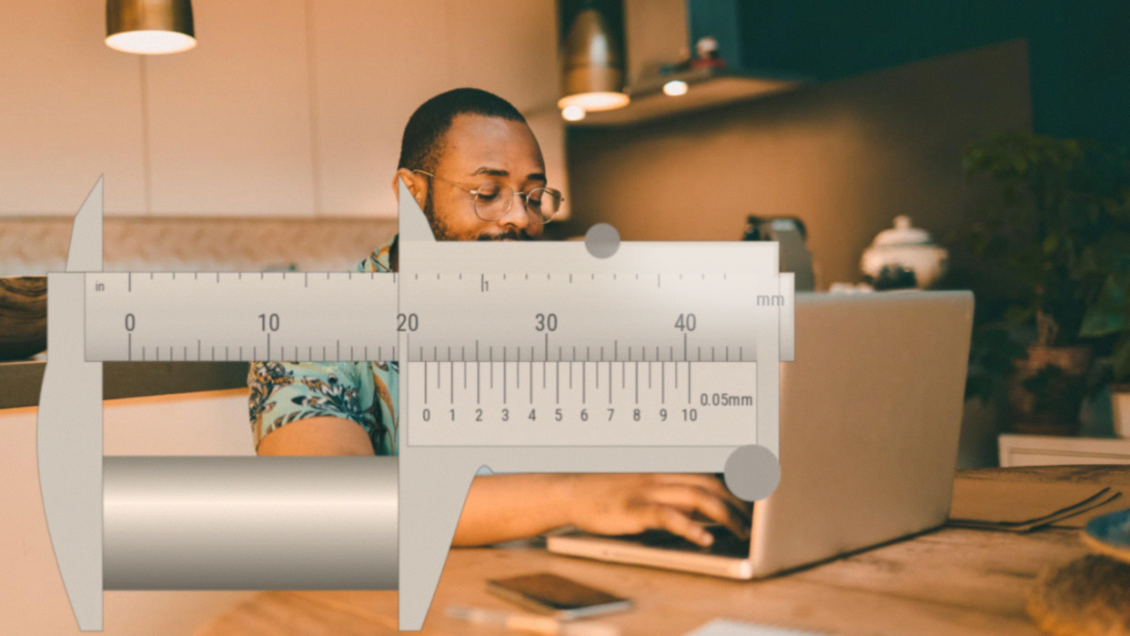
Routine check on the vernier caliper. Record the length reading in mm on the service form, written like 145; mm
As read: 21.3; mm
